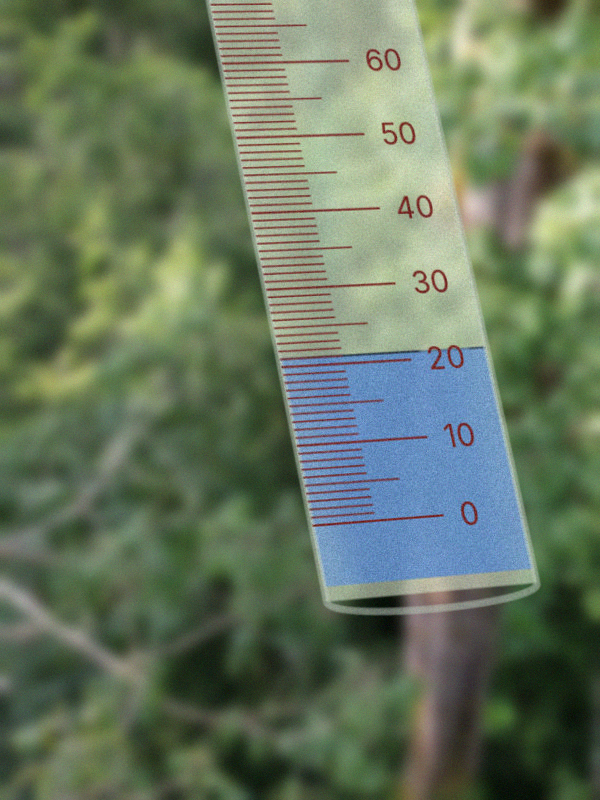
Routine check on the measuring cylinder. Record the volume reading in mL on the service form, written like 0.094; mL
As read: 21; mL
